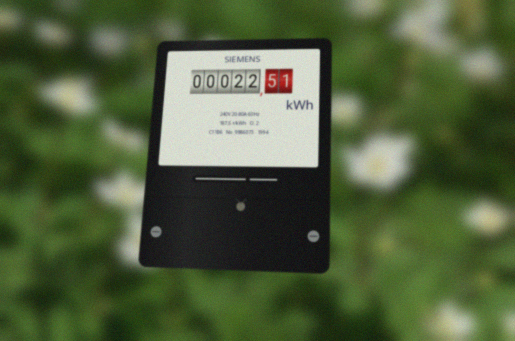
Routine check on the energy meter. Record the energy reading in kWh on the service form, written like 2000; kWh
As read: 22.51; kWh
